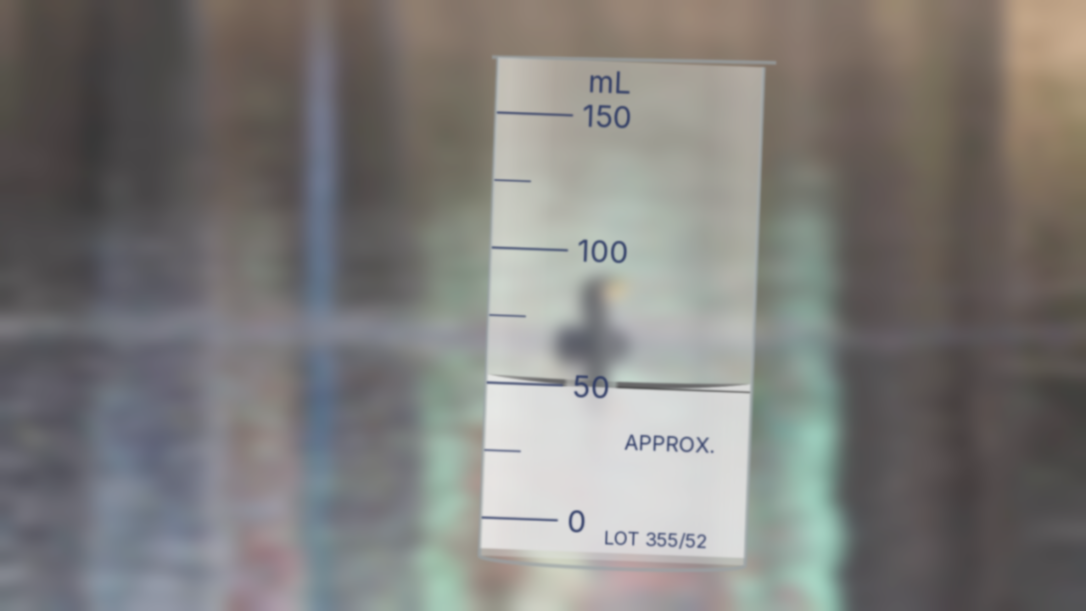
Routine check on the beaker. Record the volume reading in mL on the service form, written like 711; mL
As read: 50; mL
